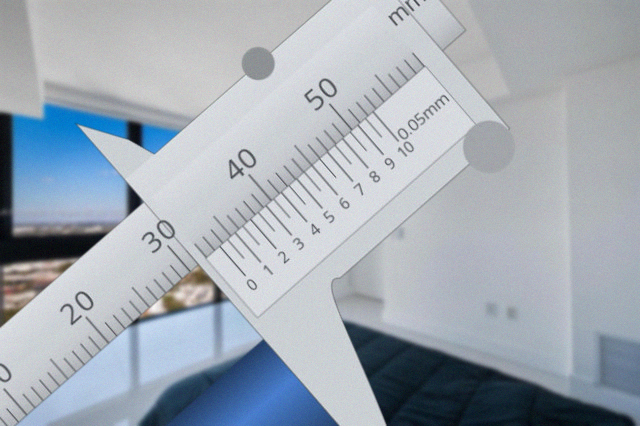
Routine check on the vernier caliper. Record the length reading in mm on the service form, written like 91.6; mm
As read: 33.6; mm
